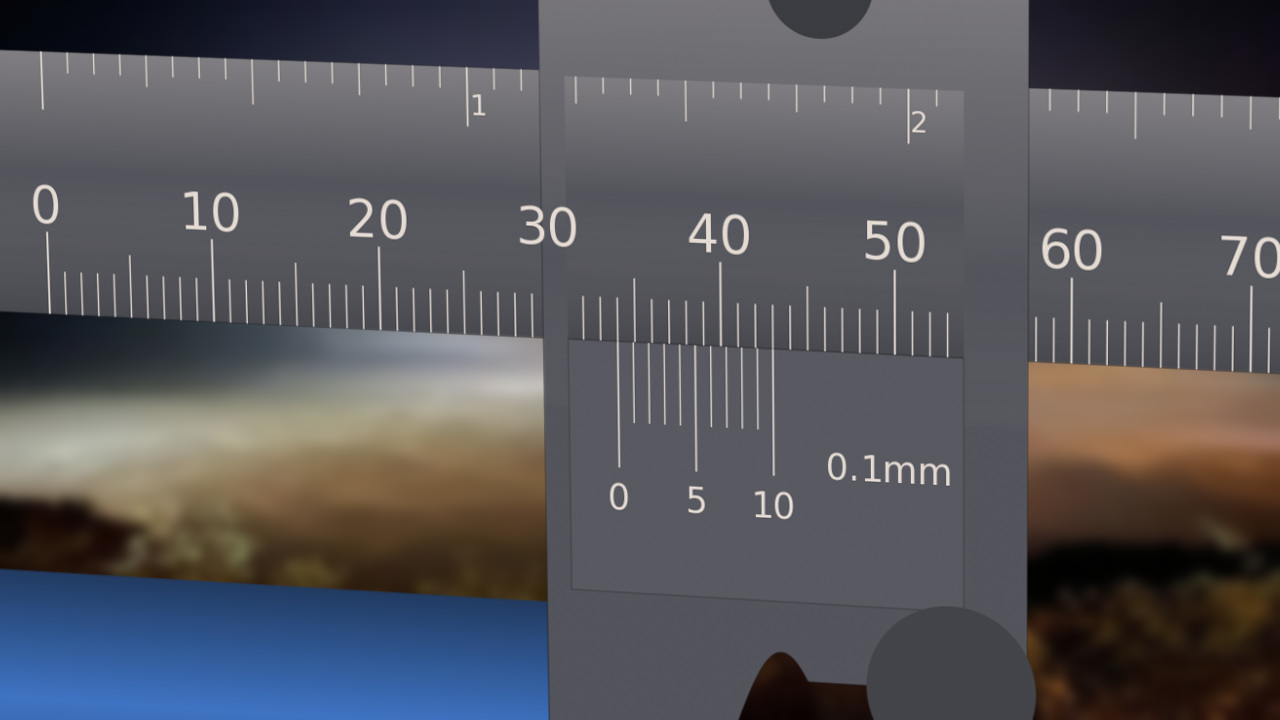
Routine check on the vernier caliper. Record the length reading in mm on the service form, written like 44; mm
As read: 34.0; mm
